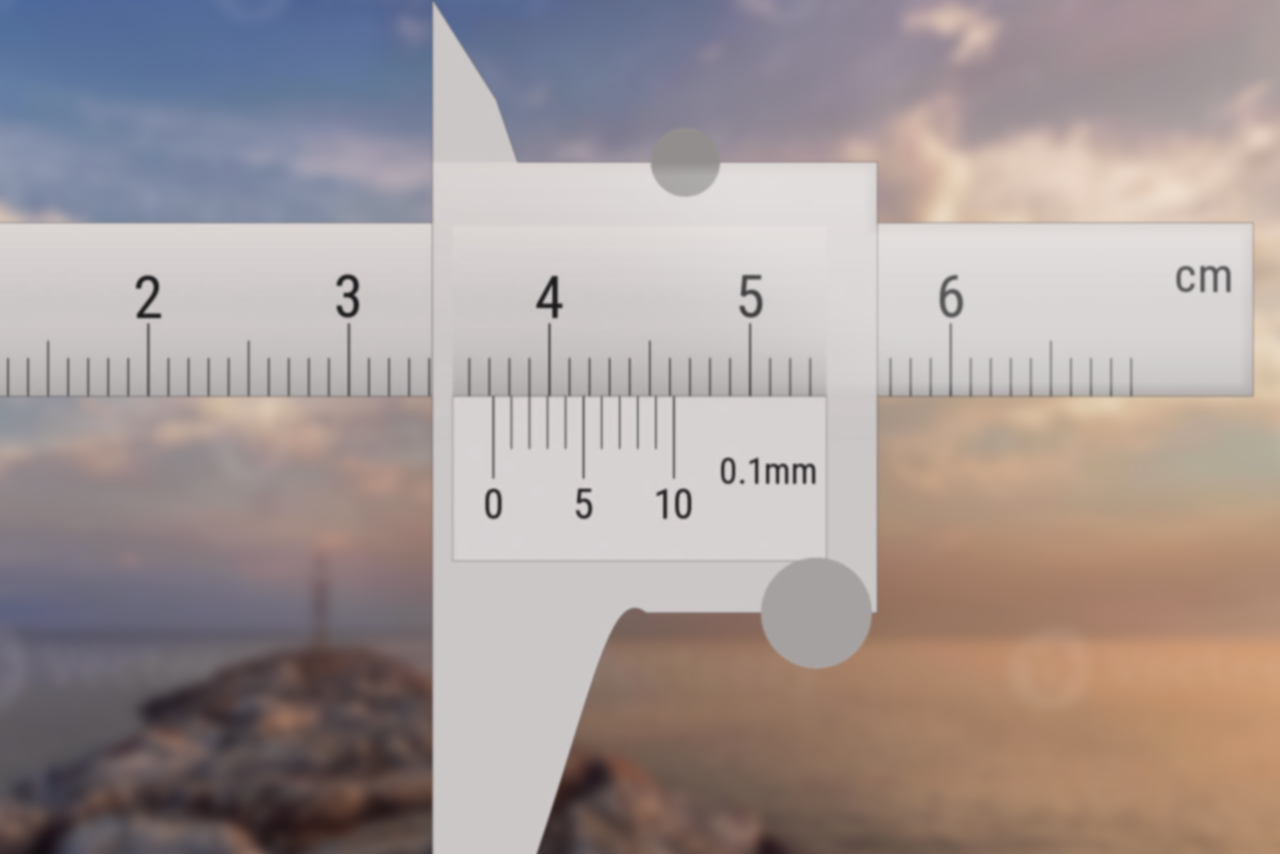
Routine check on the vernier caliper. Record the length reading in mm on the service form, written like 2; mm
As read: 37.2; mm
